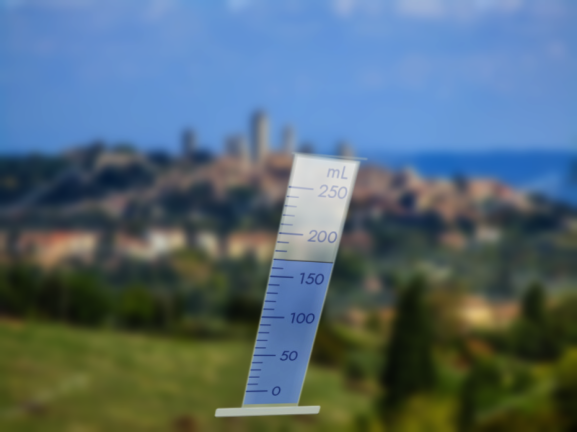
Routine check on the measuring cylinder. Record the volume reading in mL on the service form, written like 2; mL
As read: 170; mL
